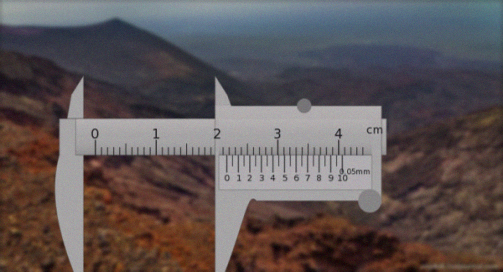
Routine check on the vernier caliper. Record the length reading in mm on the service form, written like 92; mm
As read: 21.6; mm
